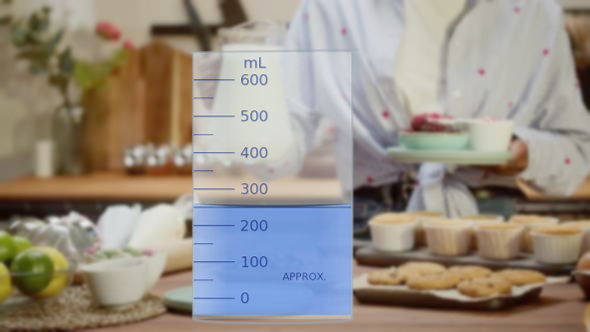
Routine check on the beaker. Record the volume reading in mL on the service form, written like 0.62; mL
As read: 250; mL
